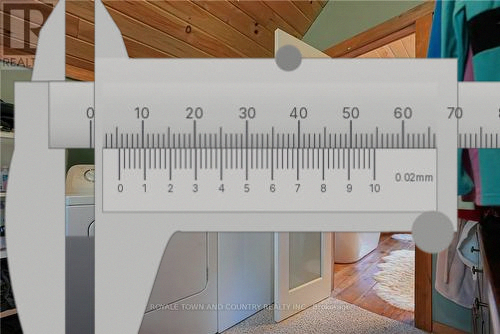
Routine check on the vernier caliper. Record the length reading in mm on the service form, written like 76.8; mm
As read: 5.5; mm
